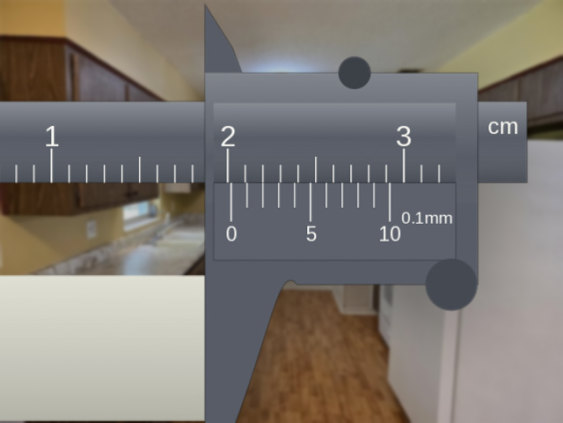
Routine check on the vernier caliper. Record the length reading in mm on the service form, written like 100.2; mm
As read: 20.2; mm
